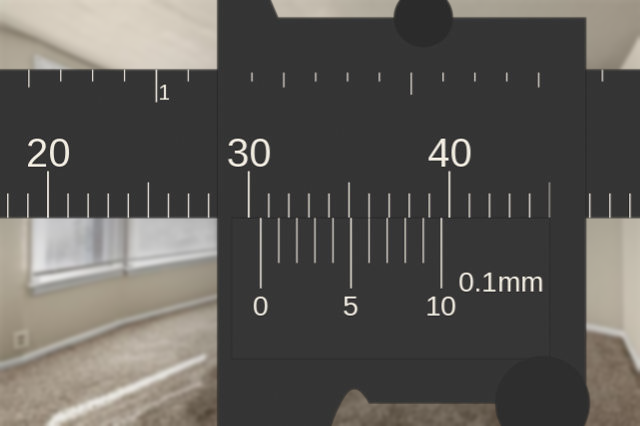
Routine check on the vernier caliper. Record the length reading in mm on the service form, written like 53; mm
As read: 30.6; mm
